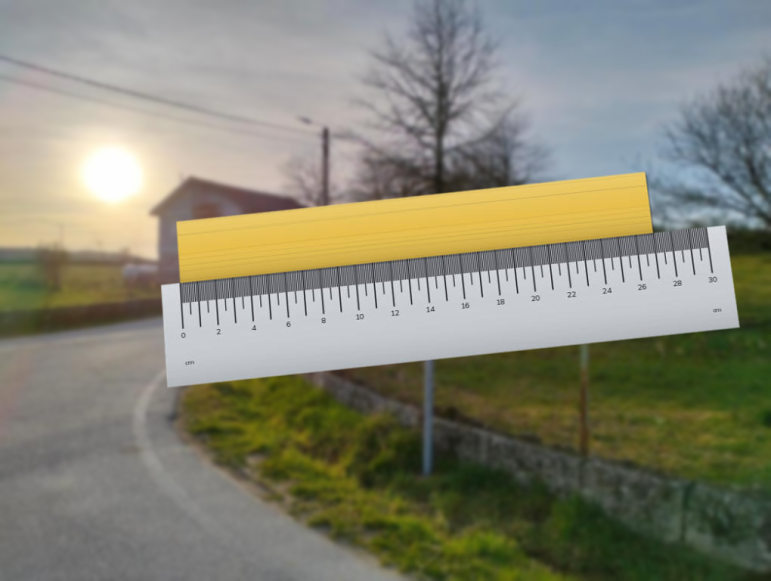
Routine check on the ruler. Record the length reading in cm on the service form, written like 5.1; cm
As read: 27; cm
